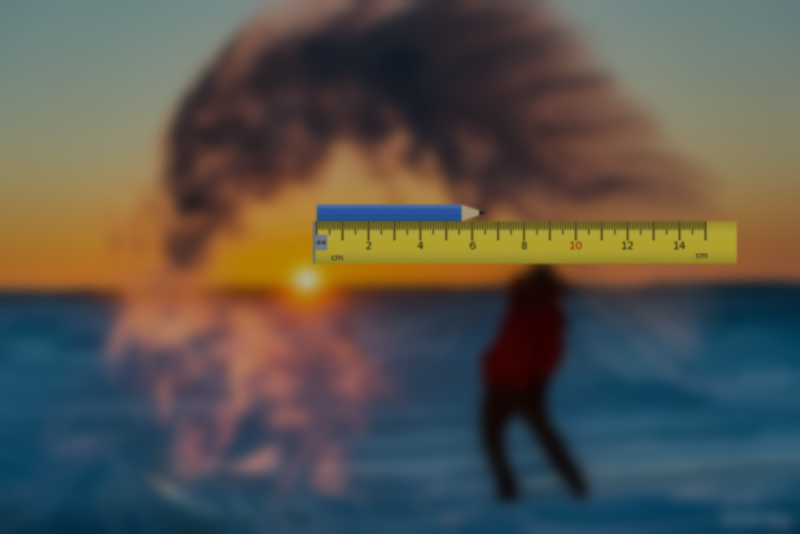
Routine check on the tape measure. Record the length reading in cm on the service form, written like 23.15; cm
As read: 6.5; cm
